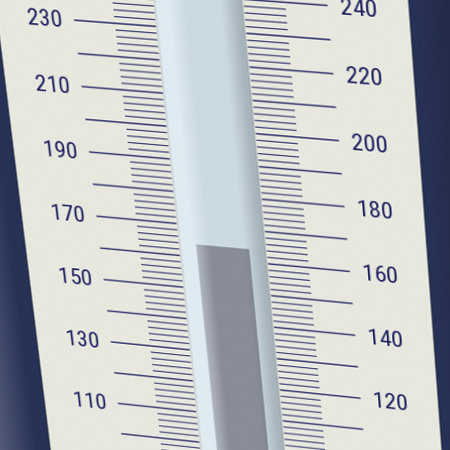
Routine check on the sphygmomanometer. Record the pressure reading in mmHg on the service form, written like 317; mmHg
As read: 164; mmHg
